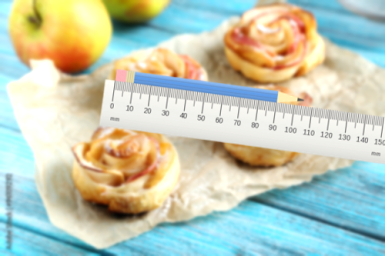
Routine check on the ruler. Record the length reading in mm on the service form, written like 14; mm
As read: 105; mm
